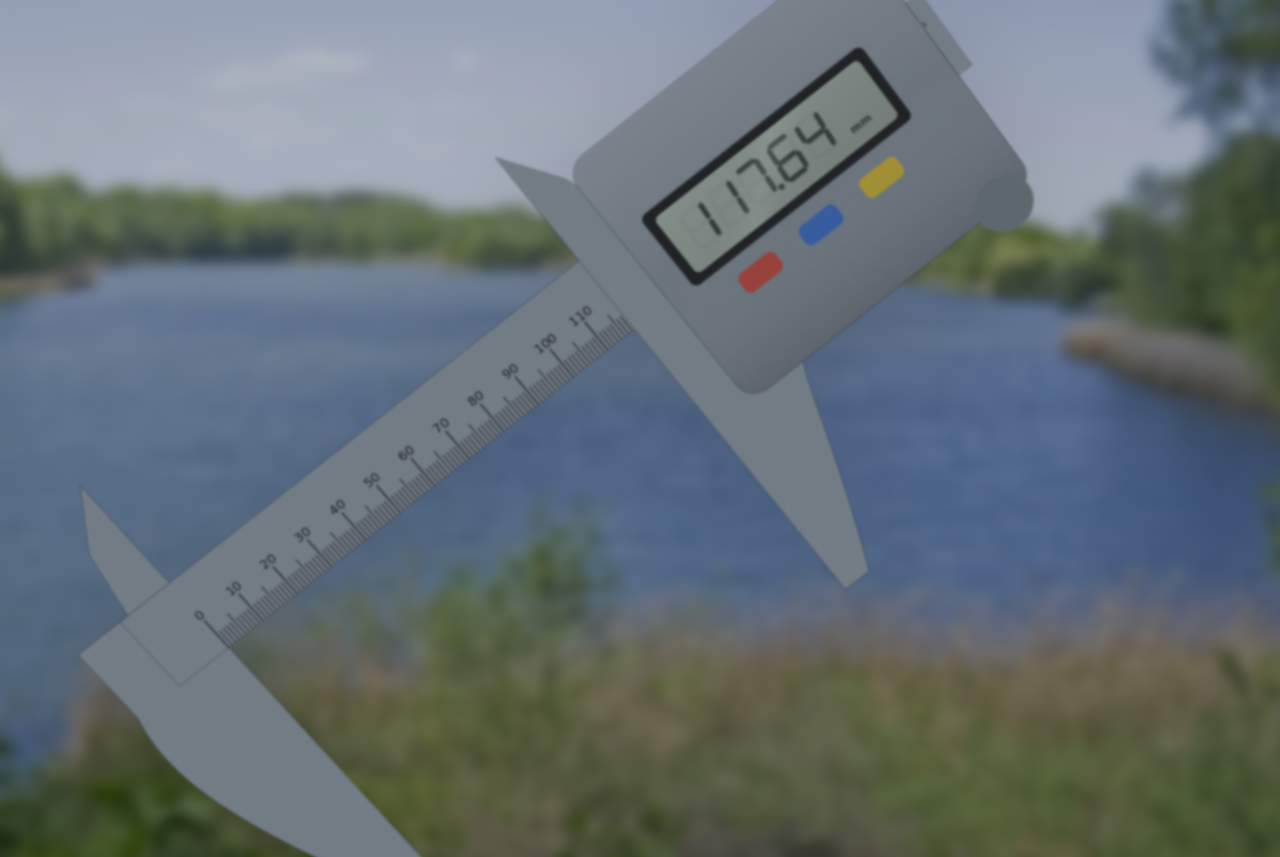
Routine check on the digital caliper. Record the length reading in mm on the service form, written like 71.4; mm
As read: 117.64; mm
